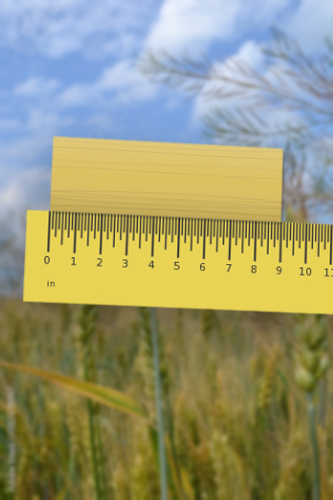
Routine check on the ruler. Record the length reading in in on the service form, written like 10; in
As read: 9; in
